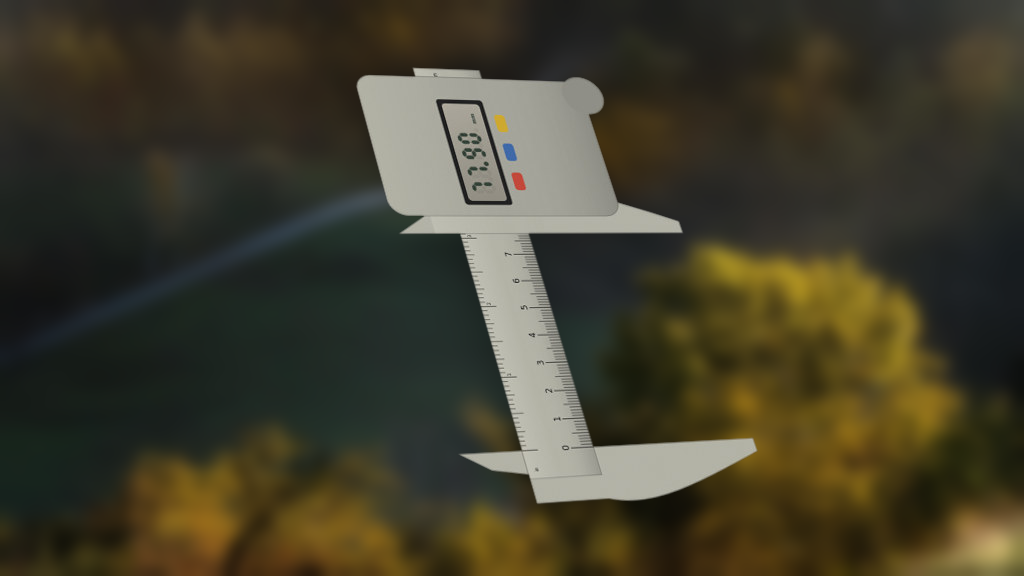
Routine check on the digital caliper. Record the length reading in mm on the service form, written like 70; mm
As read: 77.90; mm
